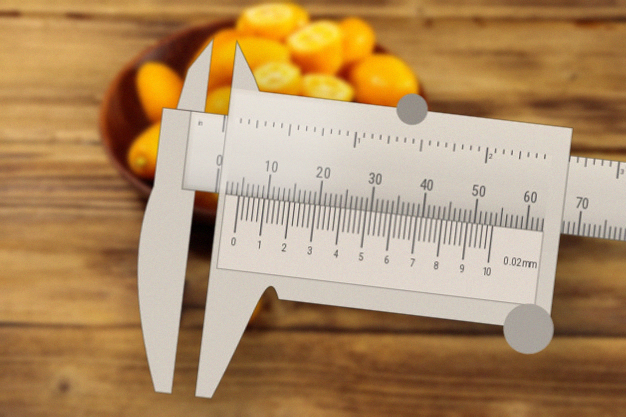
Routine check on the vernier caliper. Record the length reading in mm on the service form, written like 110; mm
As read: 4.5; mm
